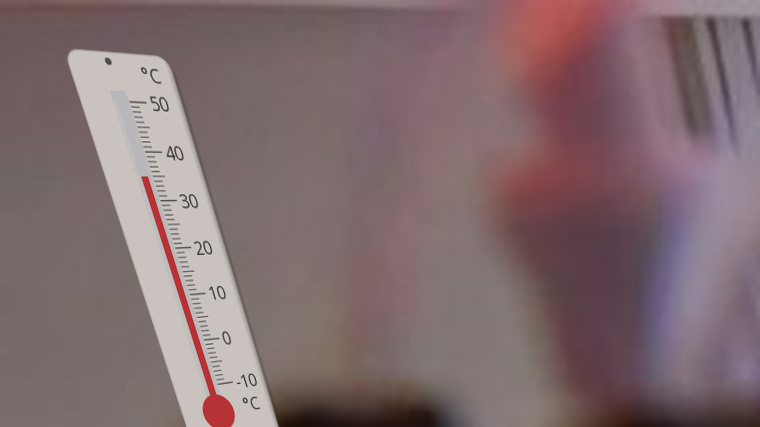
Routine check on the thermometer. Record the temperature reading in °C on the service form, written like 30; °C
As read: 35; °C
